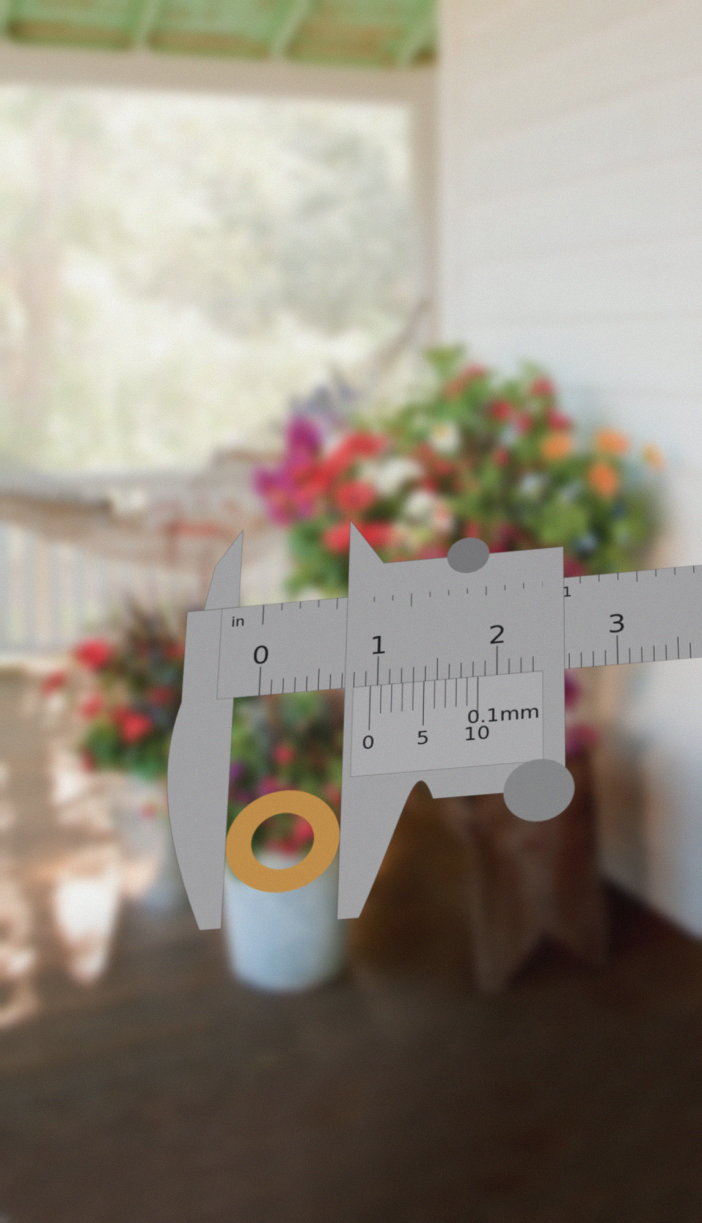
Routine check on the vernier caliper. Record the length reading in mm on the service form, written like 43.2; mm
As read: 9.4; mm
